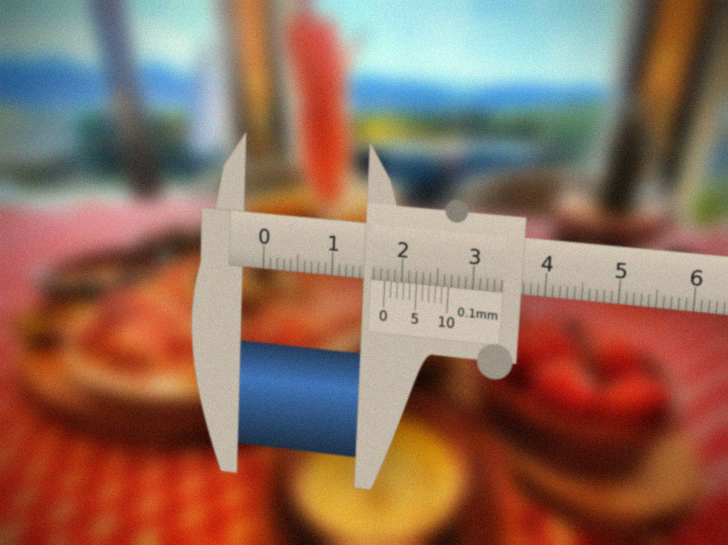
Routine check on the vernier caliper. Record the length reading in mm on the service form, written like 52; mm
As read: 17.6; mm
